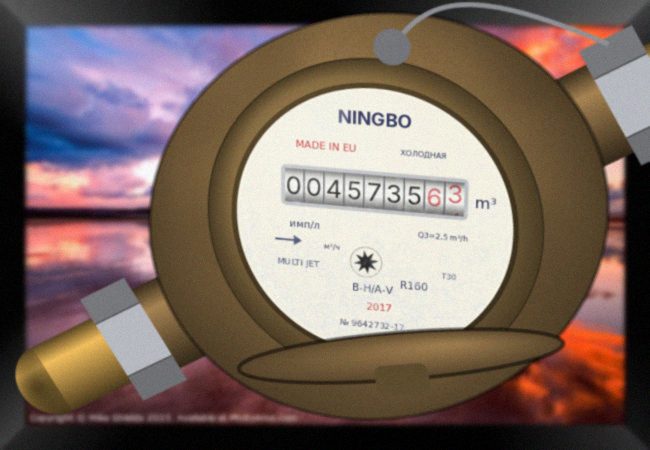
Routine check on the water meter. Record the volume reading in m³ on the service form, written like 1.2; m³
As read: 45735.63; m³
